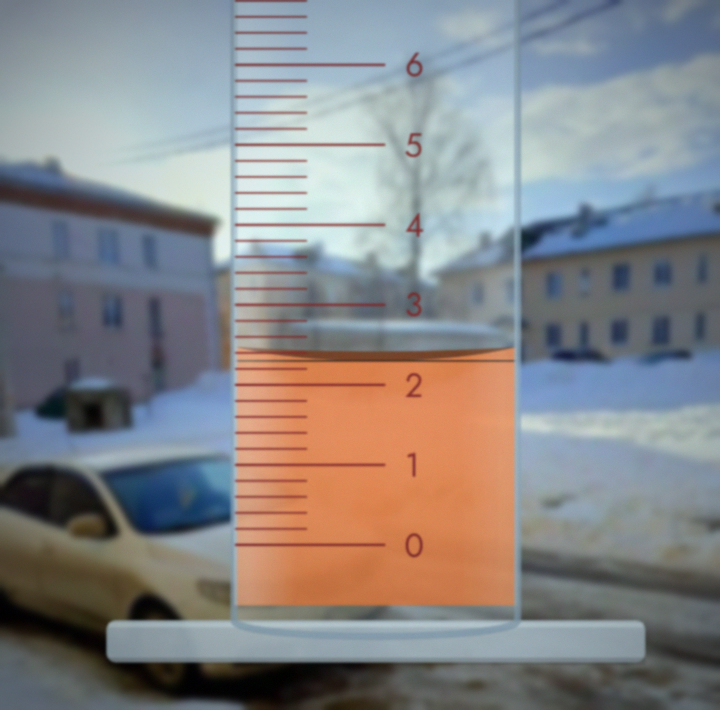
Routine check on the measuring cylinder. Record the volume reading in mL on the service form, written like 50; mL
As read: 2.3; mL
